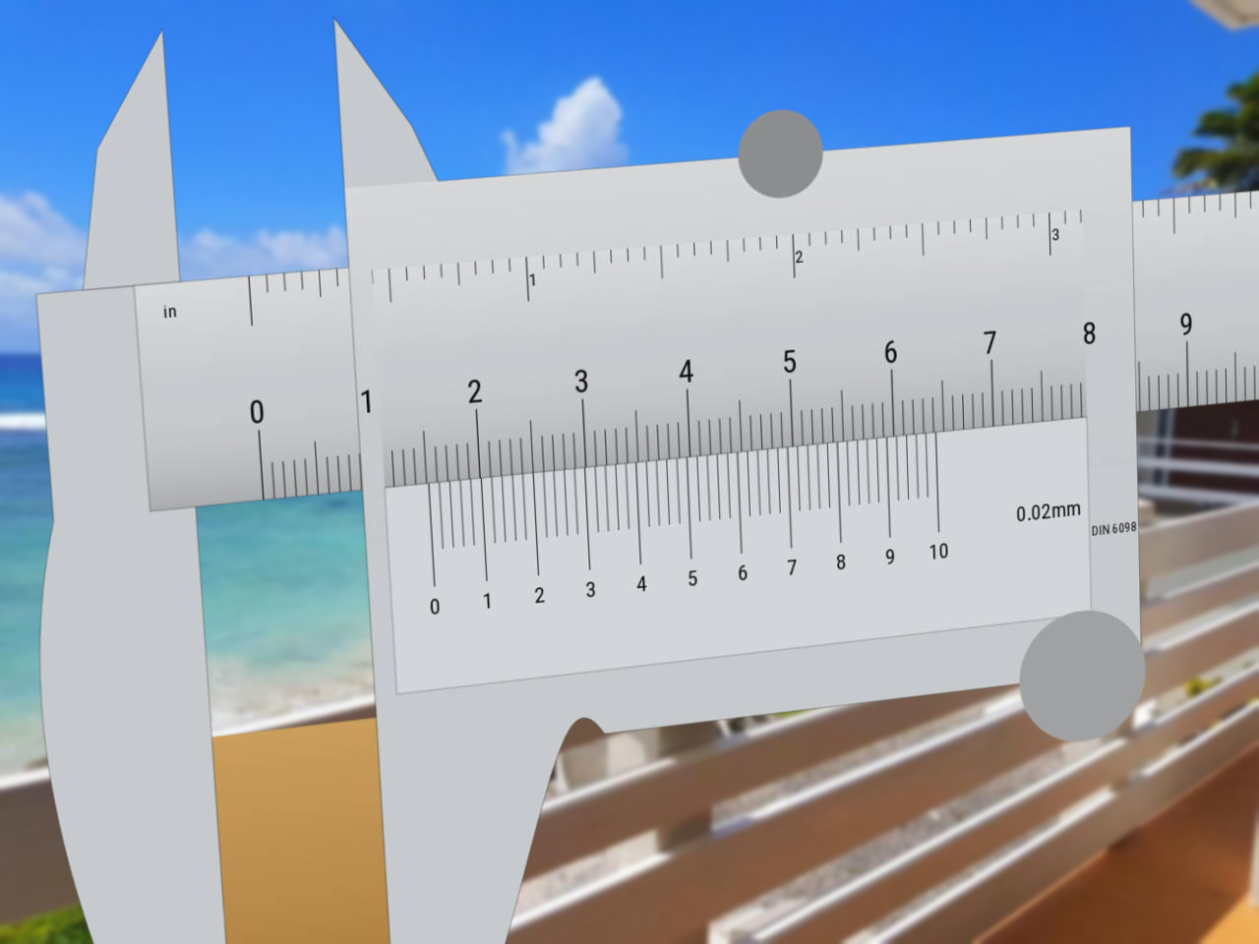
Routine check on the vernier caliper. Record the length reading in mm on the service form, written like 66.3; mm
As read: 15.2; mm
